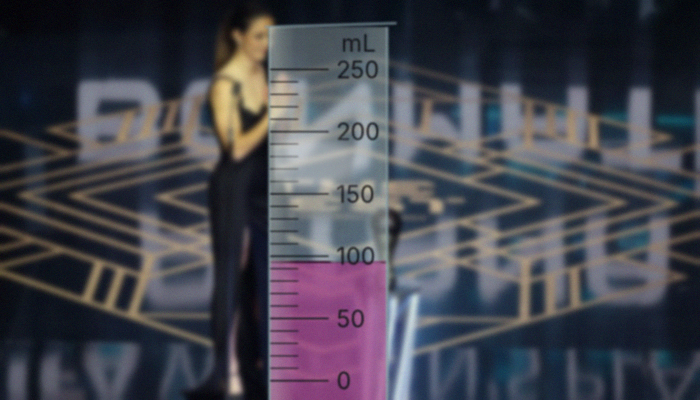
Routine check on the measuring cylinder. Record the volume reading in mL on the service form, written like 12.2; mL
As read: 95; mL
